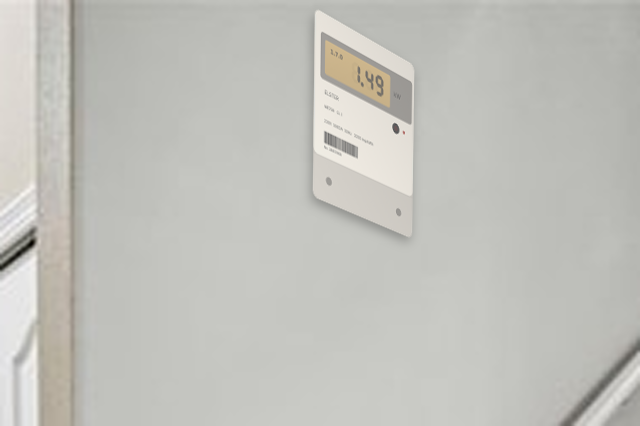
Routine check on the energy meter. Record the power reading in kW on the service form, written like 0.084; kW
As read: 1.49; kW
